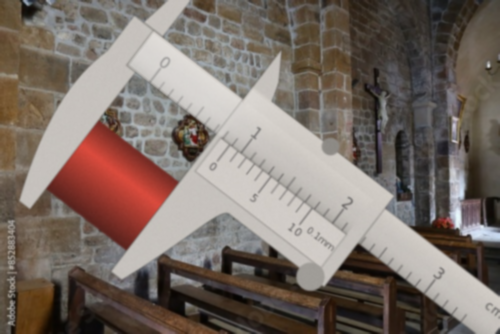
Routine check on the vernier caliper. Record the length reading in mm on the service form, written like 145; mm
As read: 8.8; mm
